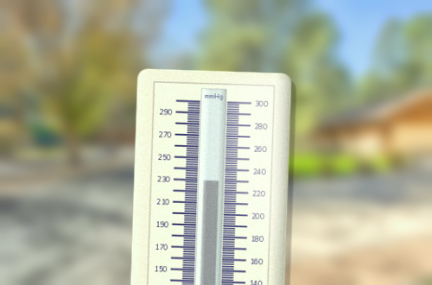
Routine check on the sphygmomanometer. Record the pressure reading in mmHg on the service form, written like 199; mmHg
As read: 230; mmHg
